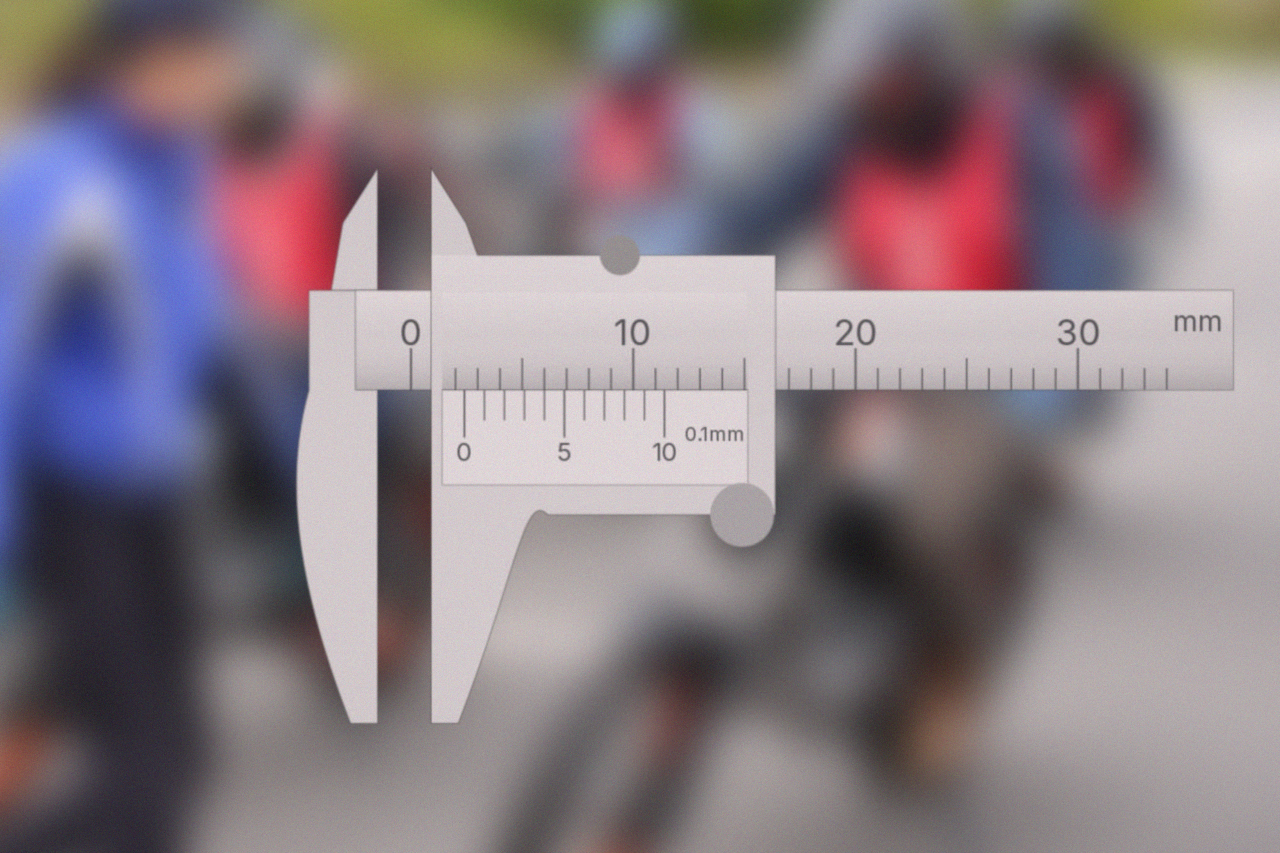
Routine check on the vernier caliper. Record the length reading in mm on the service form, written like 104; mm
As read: 2.4; mm
